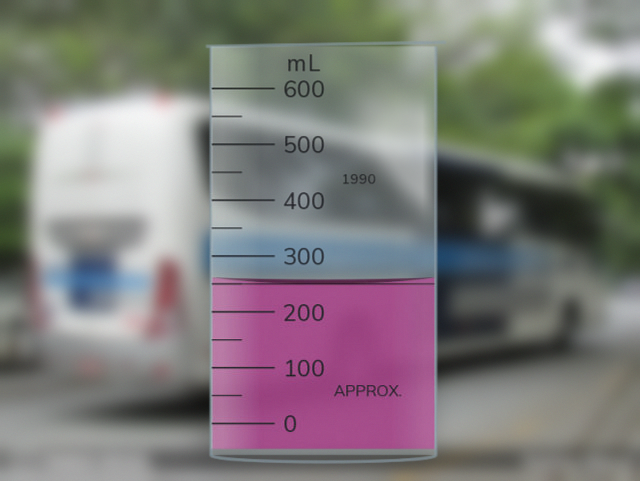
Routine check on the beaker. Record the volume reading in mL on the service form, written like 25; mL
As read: 250; mL
